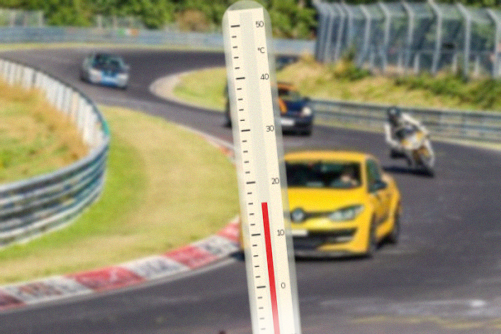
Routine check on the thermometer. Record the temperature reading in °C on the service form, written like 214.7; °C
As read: 16; °C
